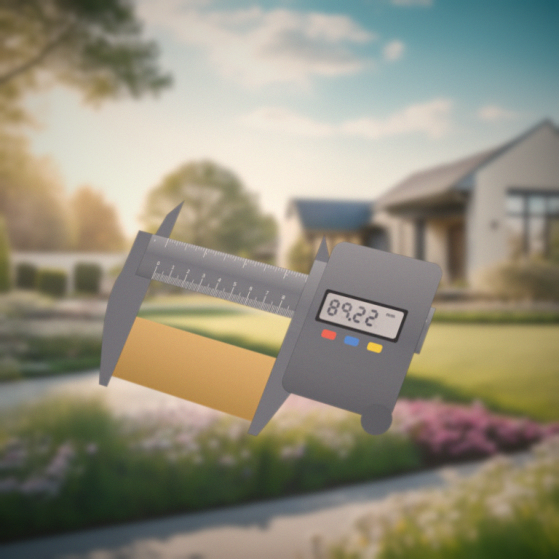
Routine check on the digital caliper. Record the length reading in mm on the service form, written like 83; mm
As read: 89.22; mm
